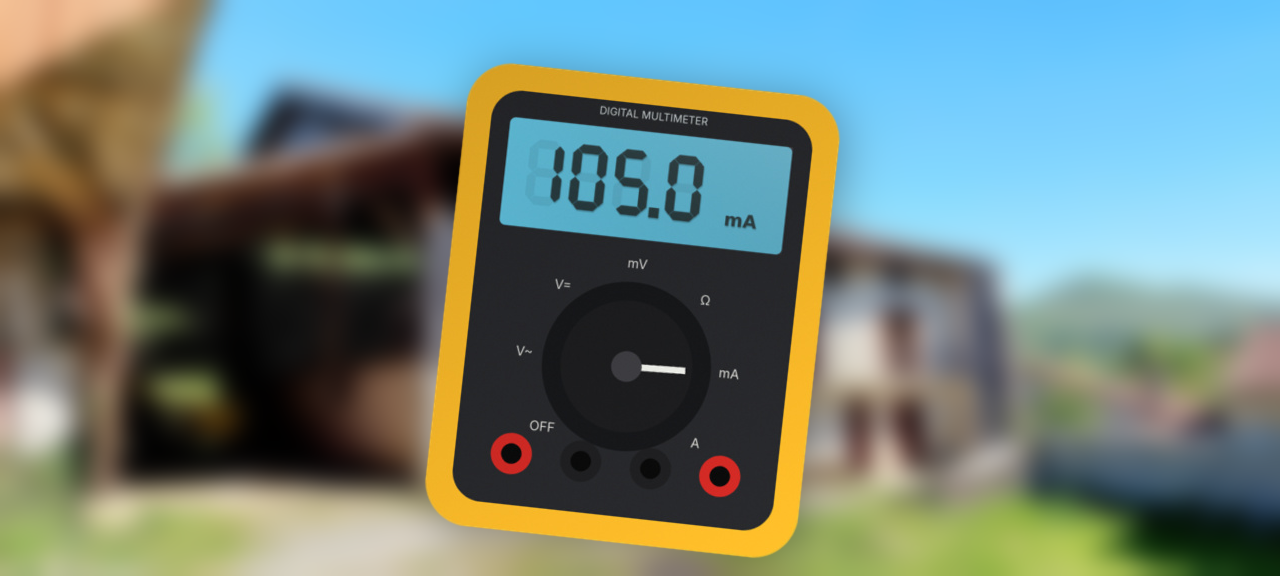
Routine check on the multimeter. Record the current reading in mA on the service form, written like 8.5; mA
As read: 105.0; mA
